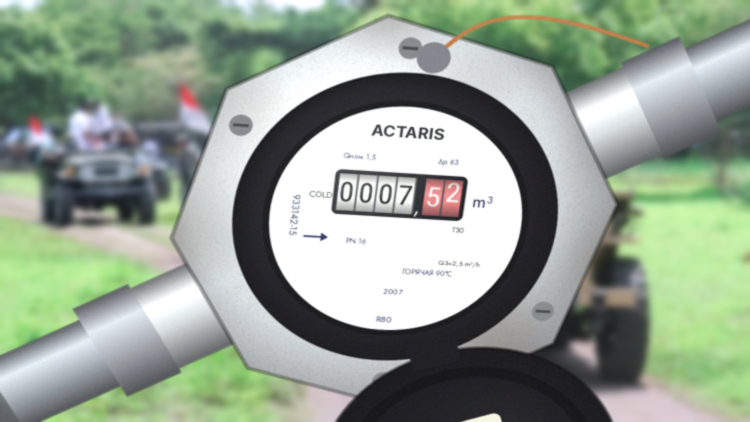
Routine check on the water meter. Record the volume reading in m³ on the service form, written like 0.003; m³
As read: 7.52; m³
